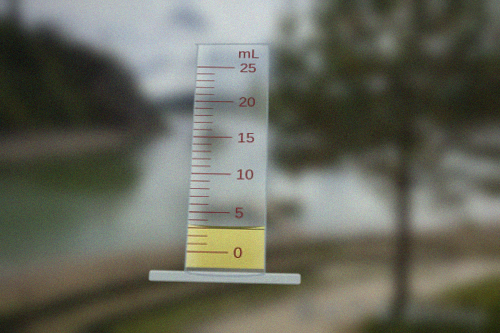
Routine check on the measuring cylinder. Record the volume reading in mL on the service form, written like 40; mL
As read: 3; mL
